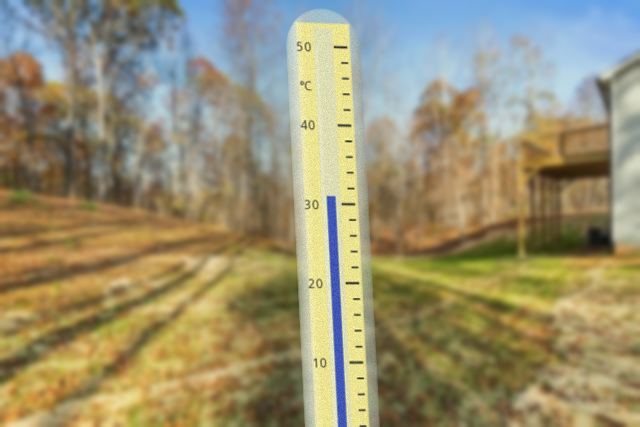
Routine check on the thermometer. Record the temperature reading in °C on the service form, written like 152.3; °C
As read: 31; °C
